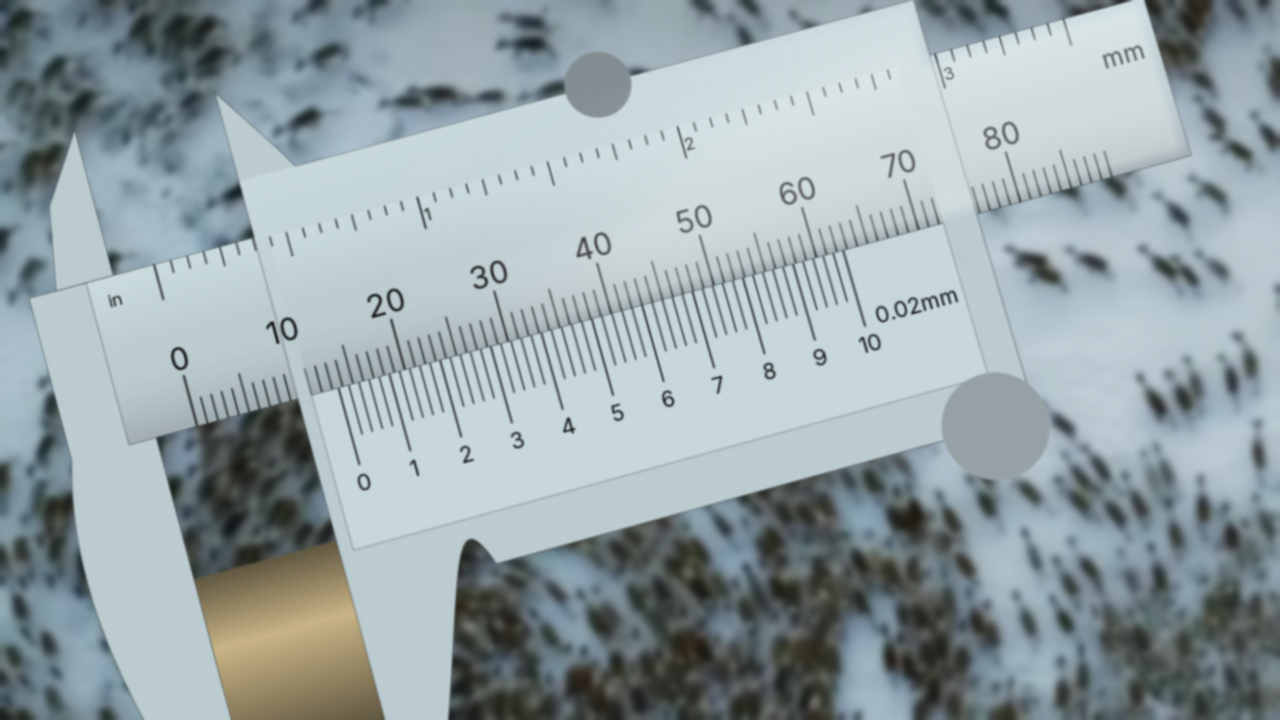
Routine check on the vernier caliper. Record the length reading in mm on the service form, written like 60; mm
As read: 13.6; mm
